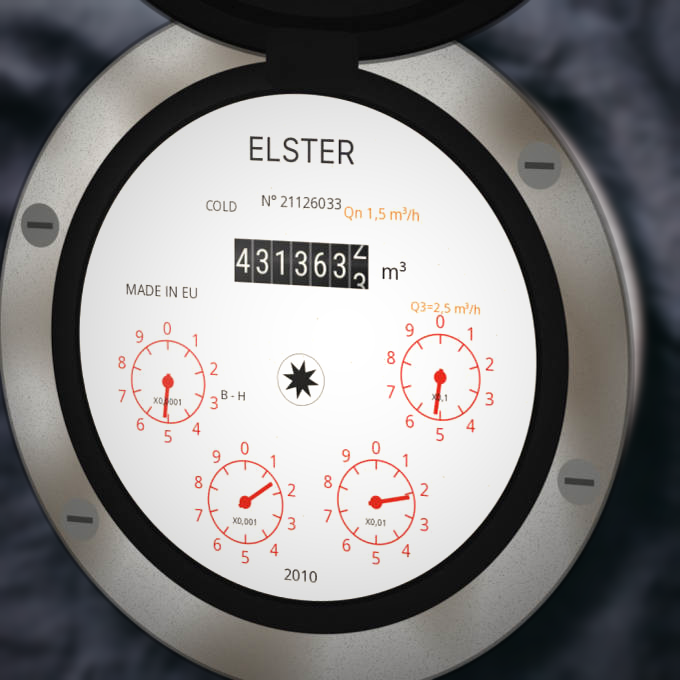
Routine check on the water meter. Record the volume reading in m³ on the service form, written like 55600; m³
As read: 4313632.5215; m³
